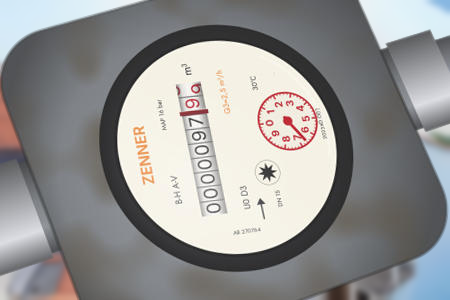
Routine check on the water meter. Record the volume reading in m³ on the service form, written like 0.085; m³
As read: 97.986; m³
